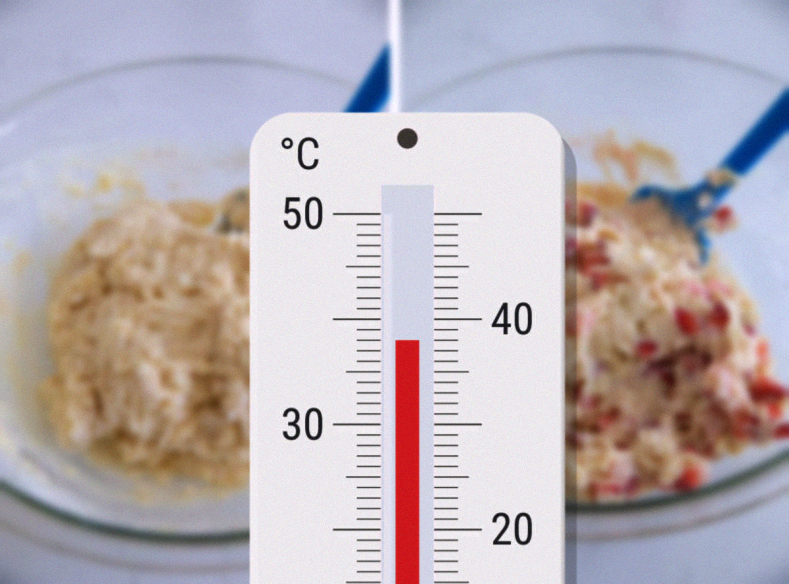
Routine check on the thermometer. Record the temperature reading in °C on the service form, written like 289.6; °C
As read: 38; °C
